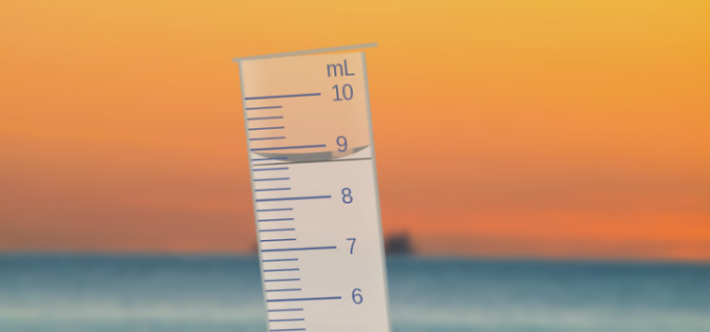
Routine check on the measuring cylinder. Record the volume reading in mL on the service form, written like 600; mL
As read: 8.7; mL
